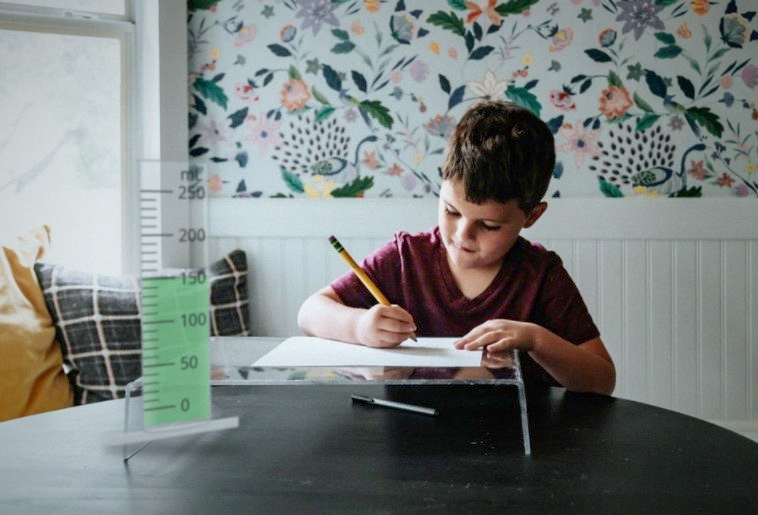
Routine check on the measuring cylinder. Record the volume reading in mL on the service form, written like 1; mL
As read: 150; mL
